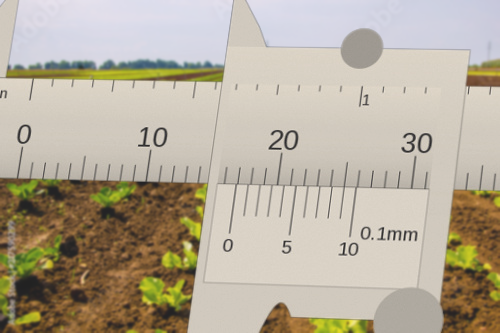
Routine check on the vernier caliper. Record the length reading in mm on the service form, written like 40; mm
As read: 16.9; mm
